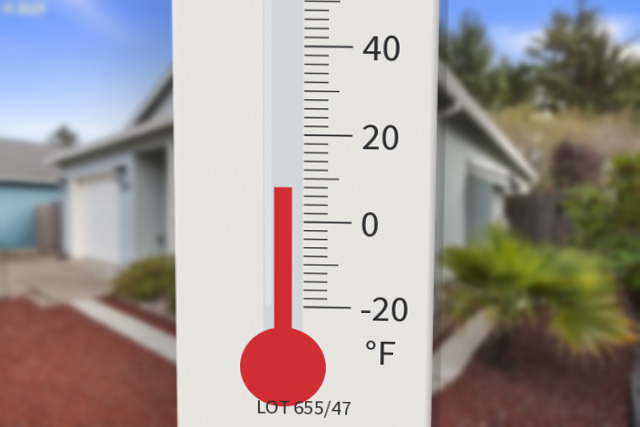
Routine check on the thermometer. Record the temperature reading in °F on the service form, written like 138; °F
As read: 8; °F
